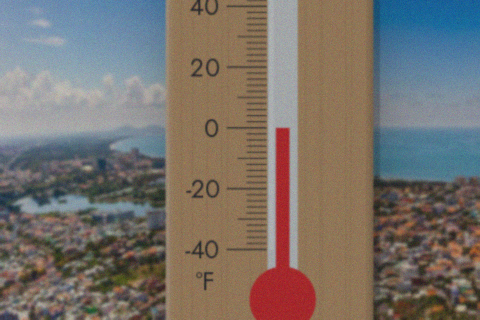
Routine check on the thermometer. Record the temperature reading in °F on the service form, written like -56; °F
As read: 0; °F
